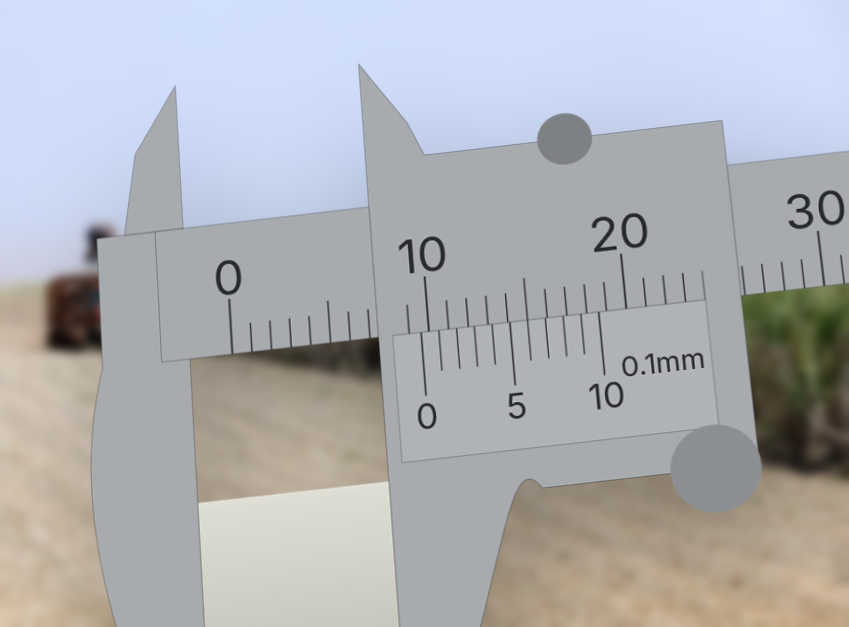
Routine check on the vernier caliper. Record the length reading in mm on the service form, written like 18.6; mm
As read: 9.6; mm
